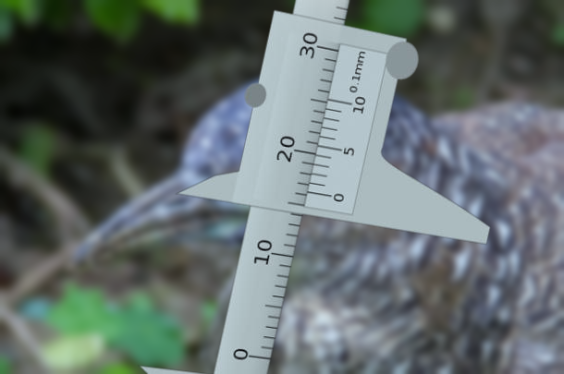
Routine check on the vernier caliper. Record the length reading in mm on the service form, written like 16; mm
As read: 16.3; mm
